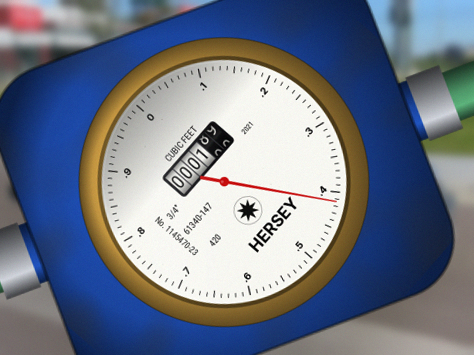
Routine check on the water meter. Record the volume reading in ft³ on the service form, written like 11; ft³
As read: 189.41; ft³
